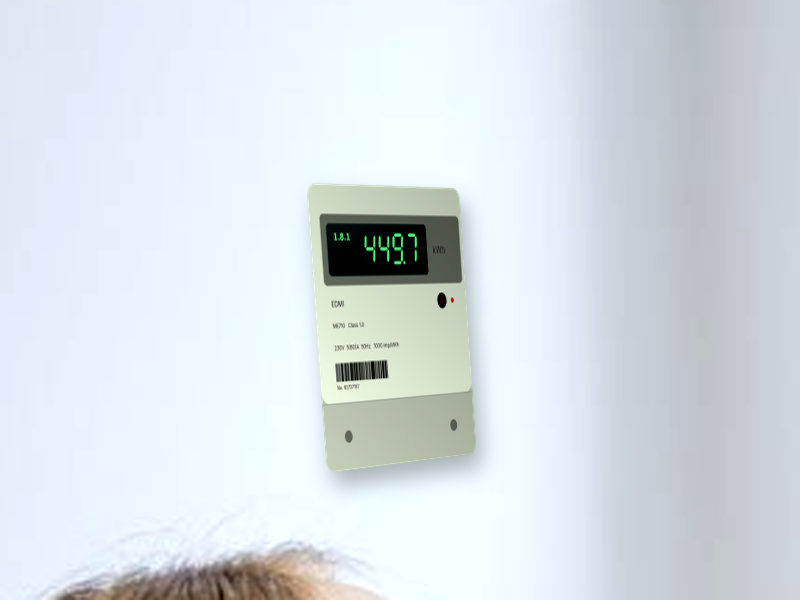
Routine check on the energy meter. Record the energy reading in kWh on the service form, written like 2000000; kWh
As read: 449.7; kWh
